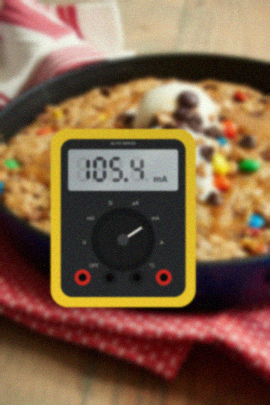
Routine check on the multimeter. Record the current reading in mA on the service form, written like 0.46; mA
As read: 105.4; mA
